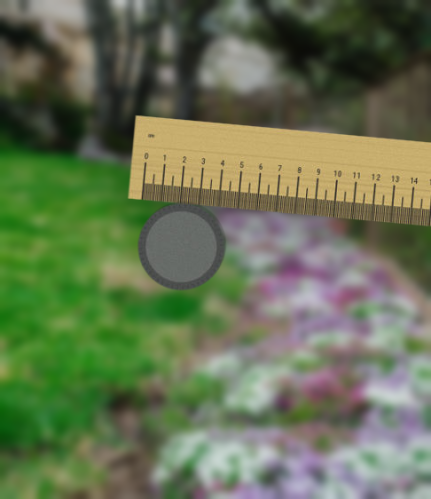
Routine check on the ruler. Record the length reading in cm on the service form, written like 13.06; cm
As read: 4.5; cm
